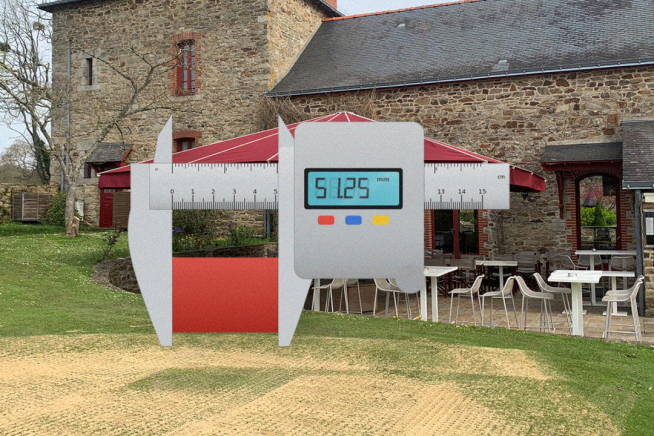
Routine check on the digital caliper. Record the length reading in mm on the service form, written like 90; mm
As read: 51.25; mm
